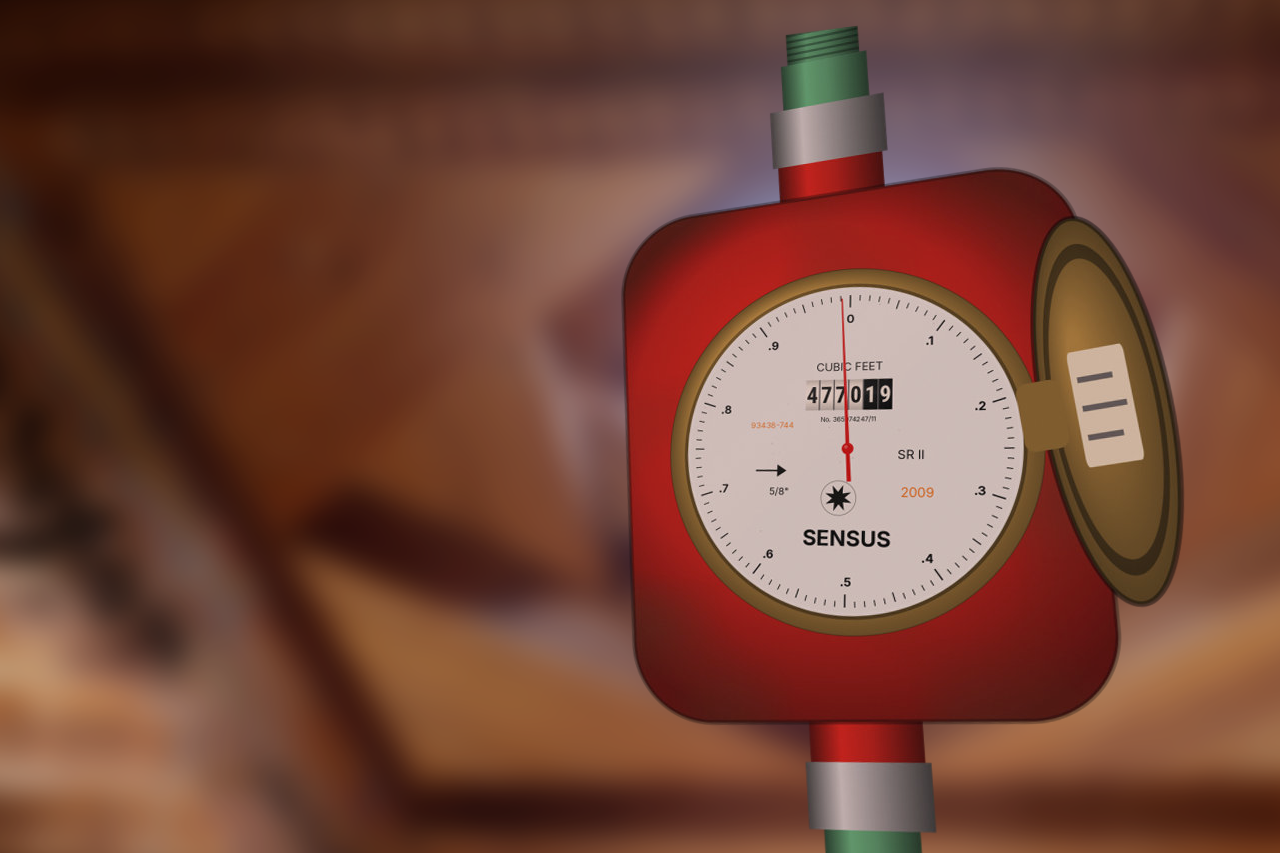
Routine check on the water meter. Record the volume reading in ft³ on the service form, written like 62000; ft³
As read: 477018.99; ft³
